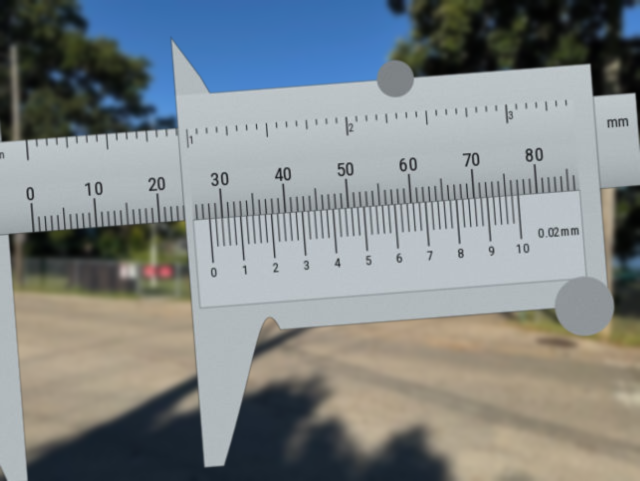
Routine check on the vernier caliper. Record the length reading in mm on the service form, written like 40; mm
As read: 28.0; mm
